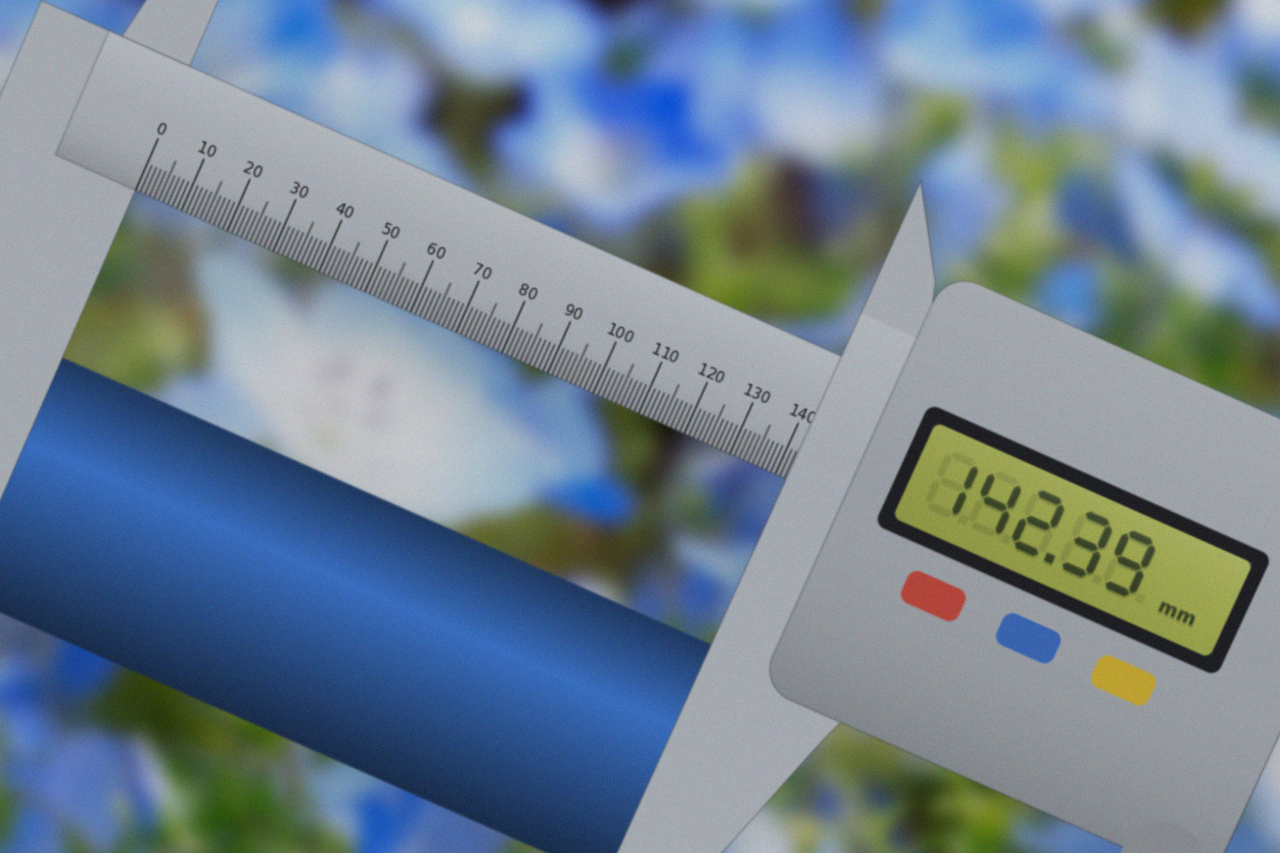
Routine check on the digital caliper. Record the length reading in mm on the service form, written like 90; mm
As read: 142.39; mm
